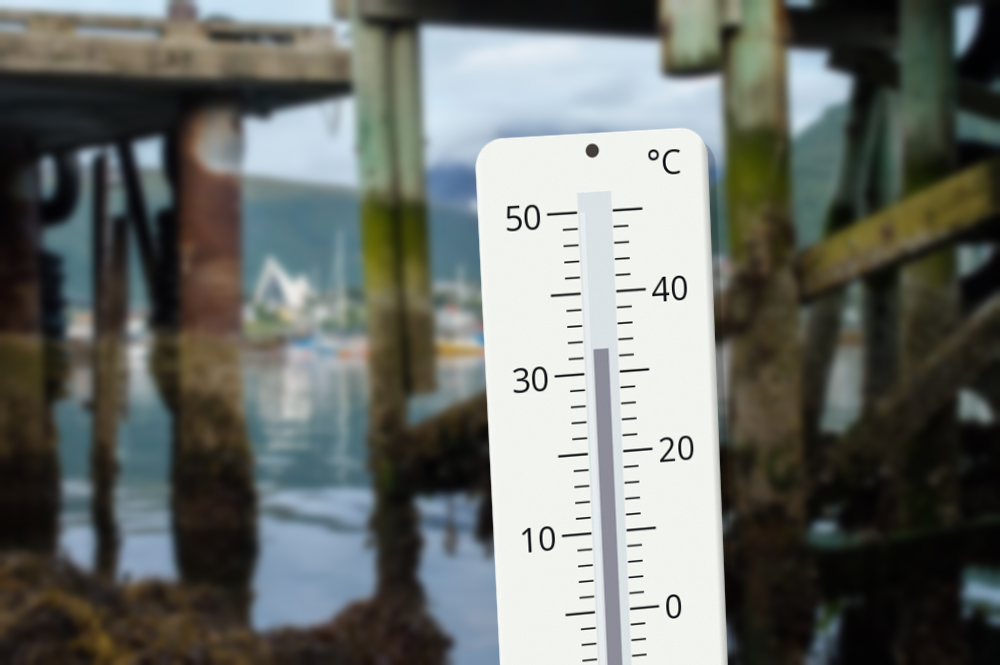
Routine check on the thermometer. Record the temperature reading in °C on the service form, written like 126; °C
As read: 33; °C
